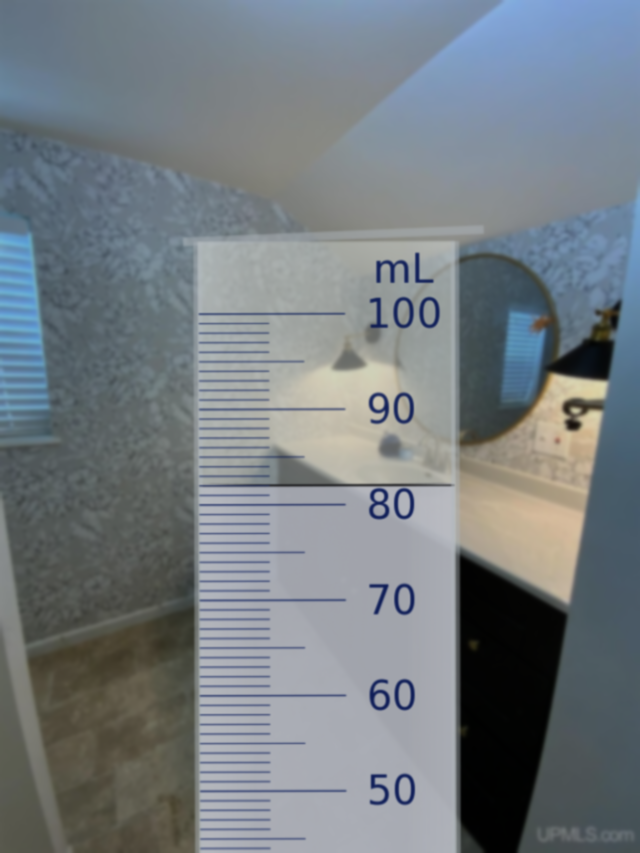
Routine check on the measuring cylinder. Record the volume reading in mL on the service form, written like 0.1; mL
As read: 82; mL
